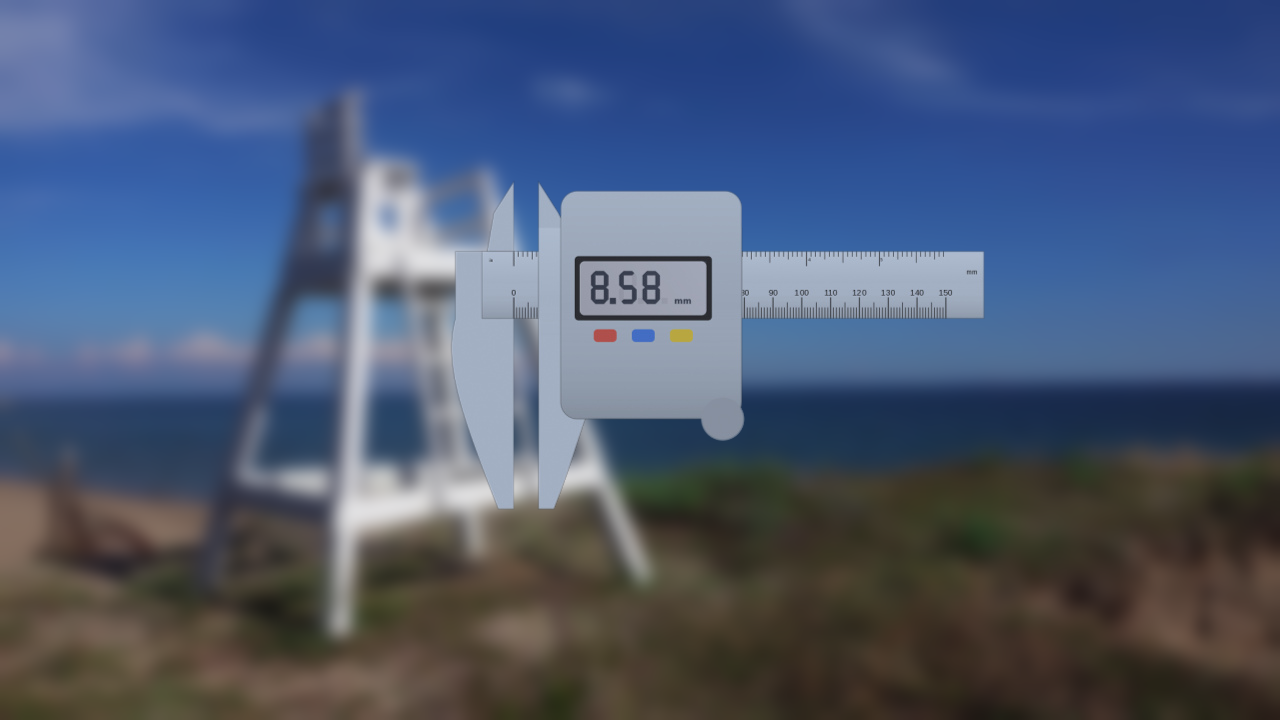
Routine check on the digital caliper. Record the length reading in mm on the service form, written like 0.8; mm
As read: 8.58; mm
